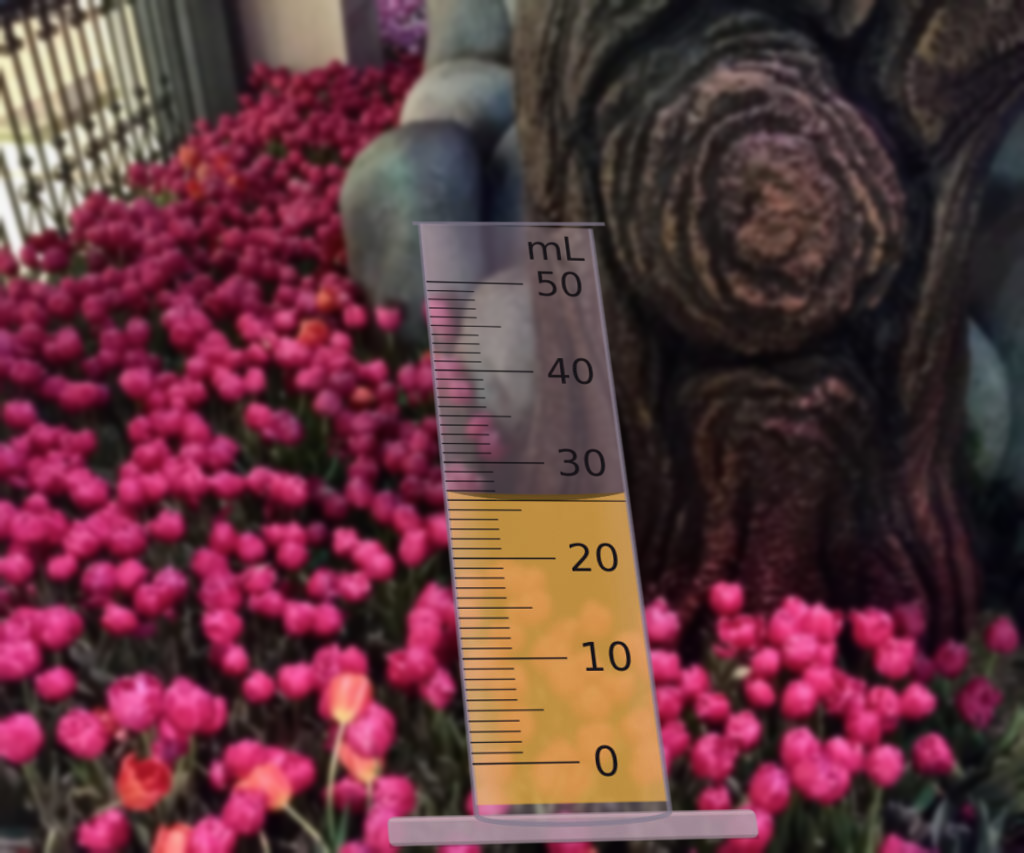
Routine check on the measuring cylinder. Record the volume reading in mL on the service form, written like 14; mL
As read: 26; mL
